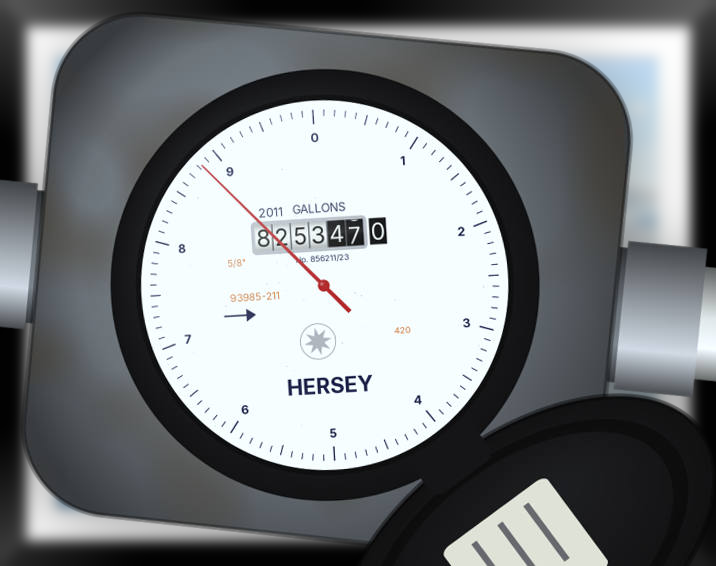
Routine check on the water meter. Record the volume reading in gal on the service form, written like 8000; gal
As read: 8253468.8; gal
